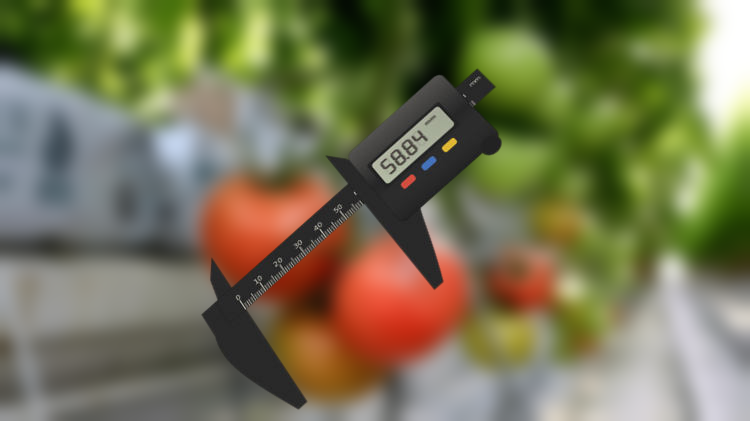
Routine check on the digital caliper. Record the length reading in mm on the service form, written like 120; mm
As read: 58.84; mm
